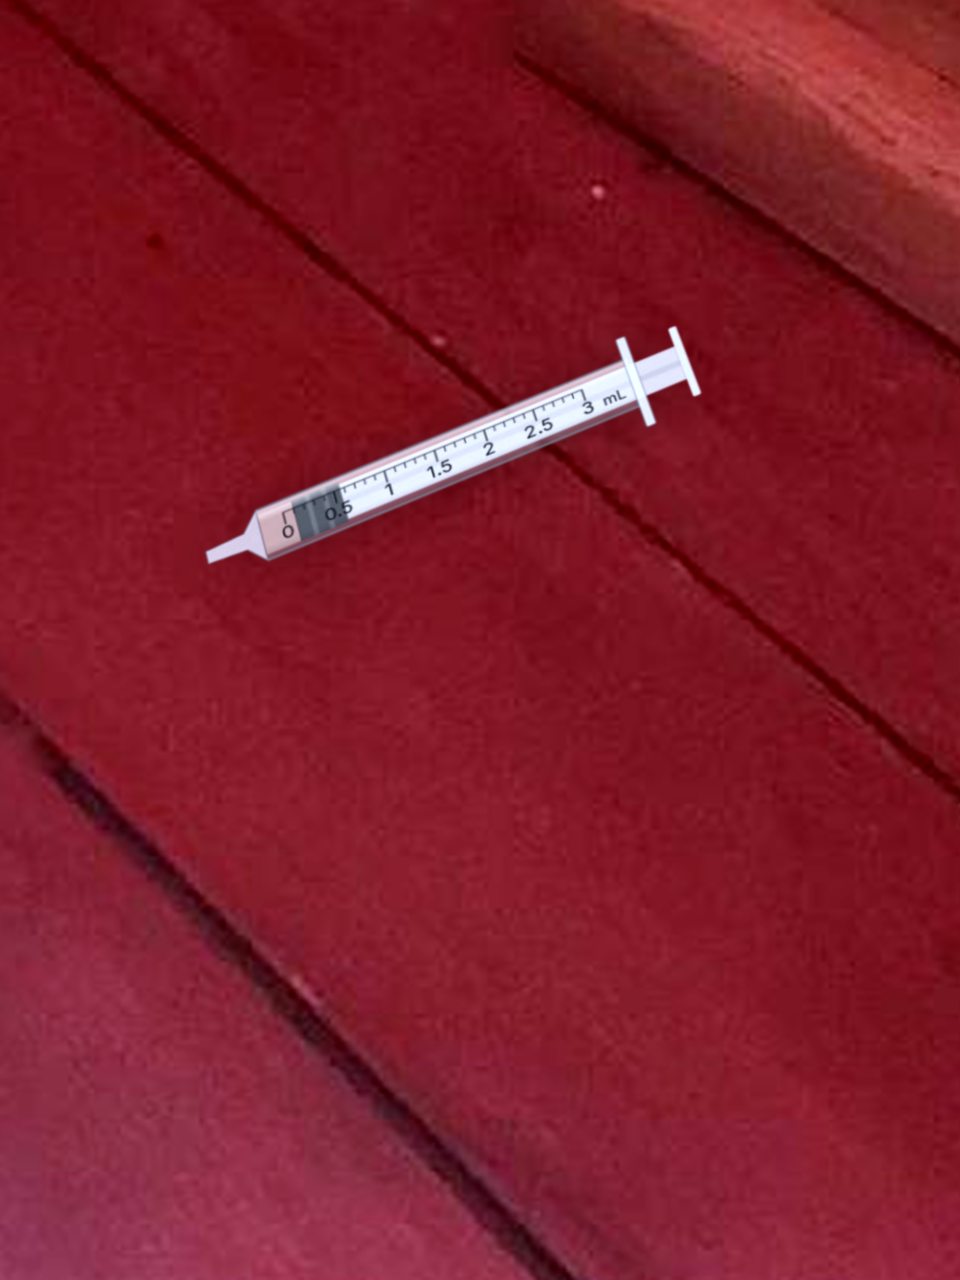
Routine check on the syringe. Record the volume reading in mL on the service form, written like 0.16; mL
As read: 0.1; mL
